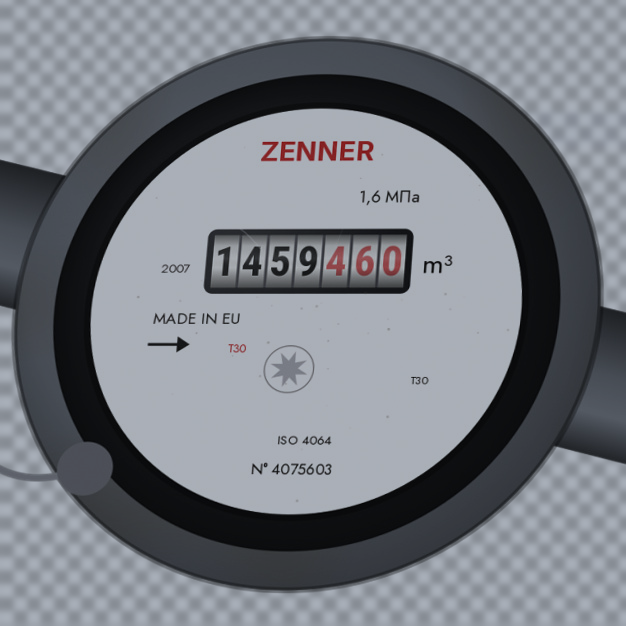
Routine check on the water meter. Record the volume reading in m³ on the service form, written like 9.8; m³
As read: 1459.460; m³
